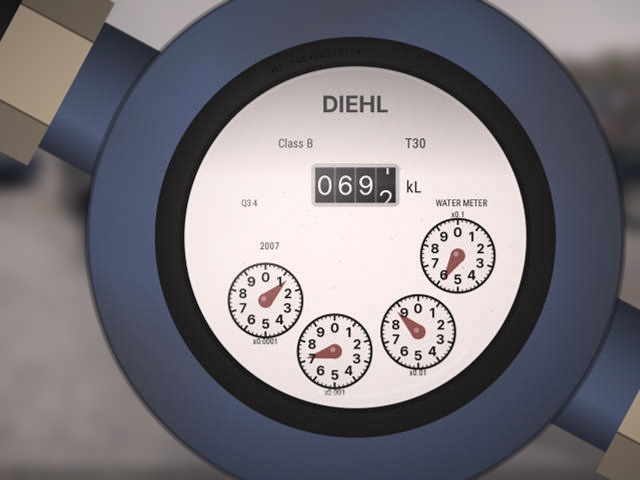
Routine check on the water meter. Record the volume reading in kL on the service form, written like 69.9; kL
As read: 691.5871; kL
